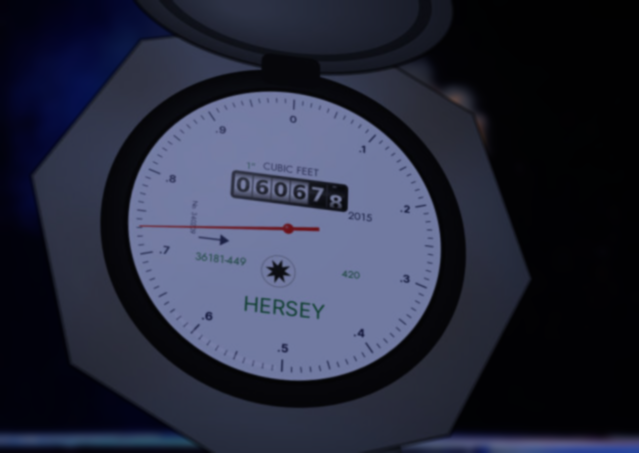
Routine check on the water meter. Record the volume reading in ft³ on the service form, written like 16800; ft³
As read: 60677.73; ft³
